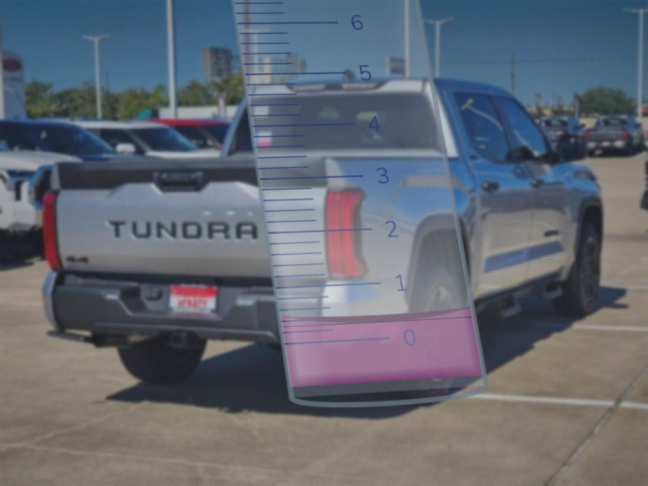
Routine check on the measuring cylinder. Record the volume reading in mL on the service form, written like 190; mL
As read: 0.3; mL
